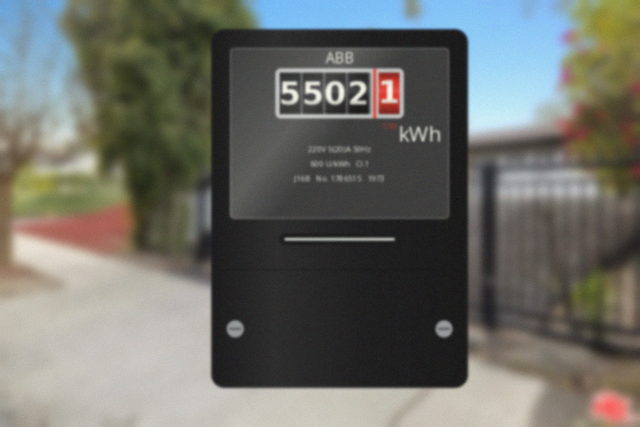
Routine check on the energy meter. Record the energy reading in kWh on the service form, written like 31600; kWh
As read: 5502.1; kWh
